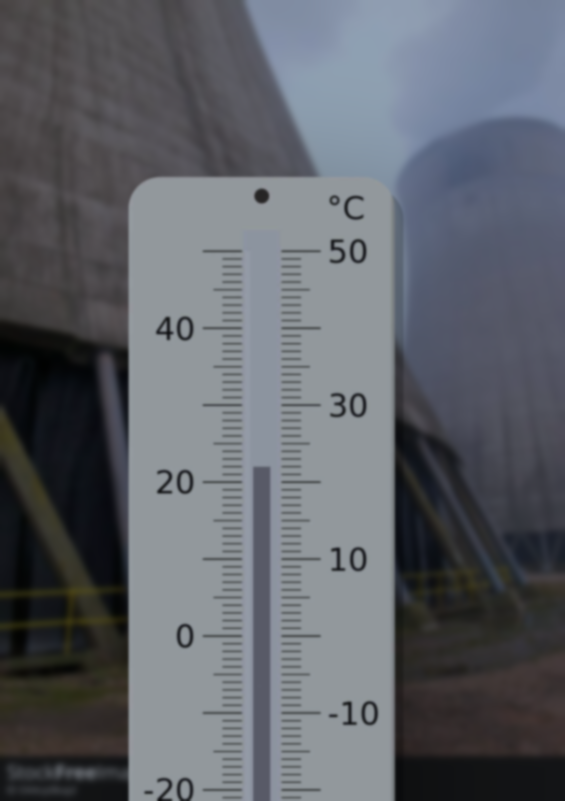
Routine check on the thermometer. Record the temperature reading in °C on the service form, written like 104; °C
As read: 22; °C
